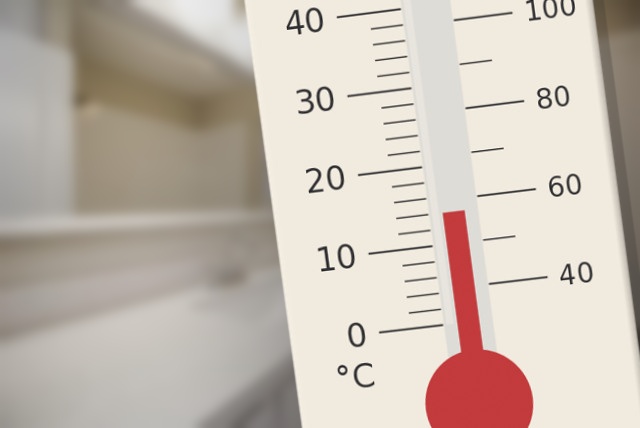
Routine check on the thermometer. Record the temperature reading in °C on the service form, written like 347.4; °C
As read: 14; °C
